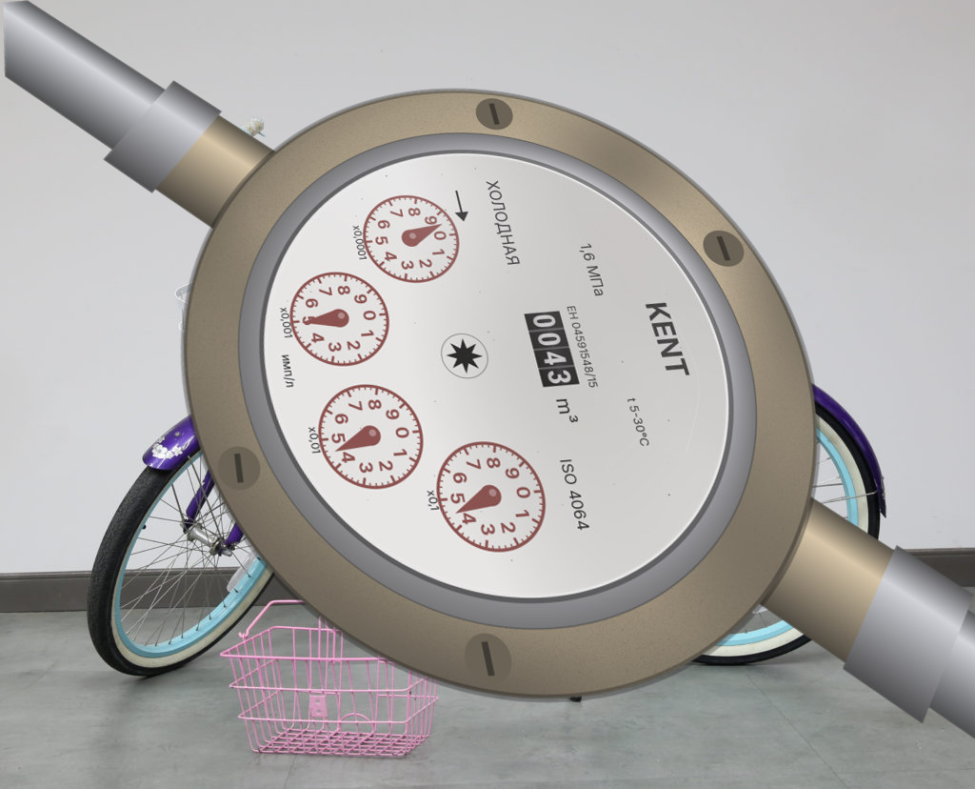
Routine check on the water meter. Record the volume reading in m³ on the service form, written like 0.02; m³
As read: 43.4449; m³
